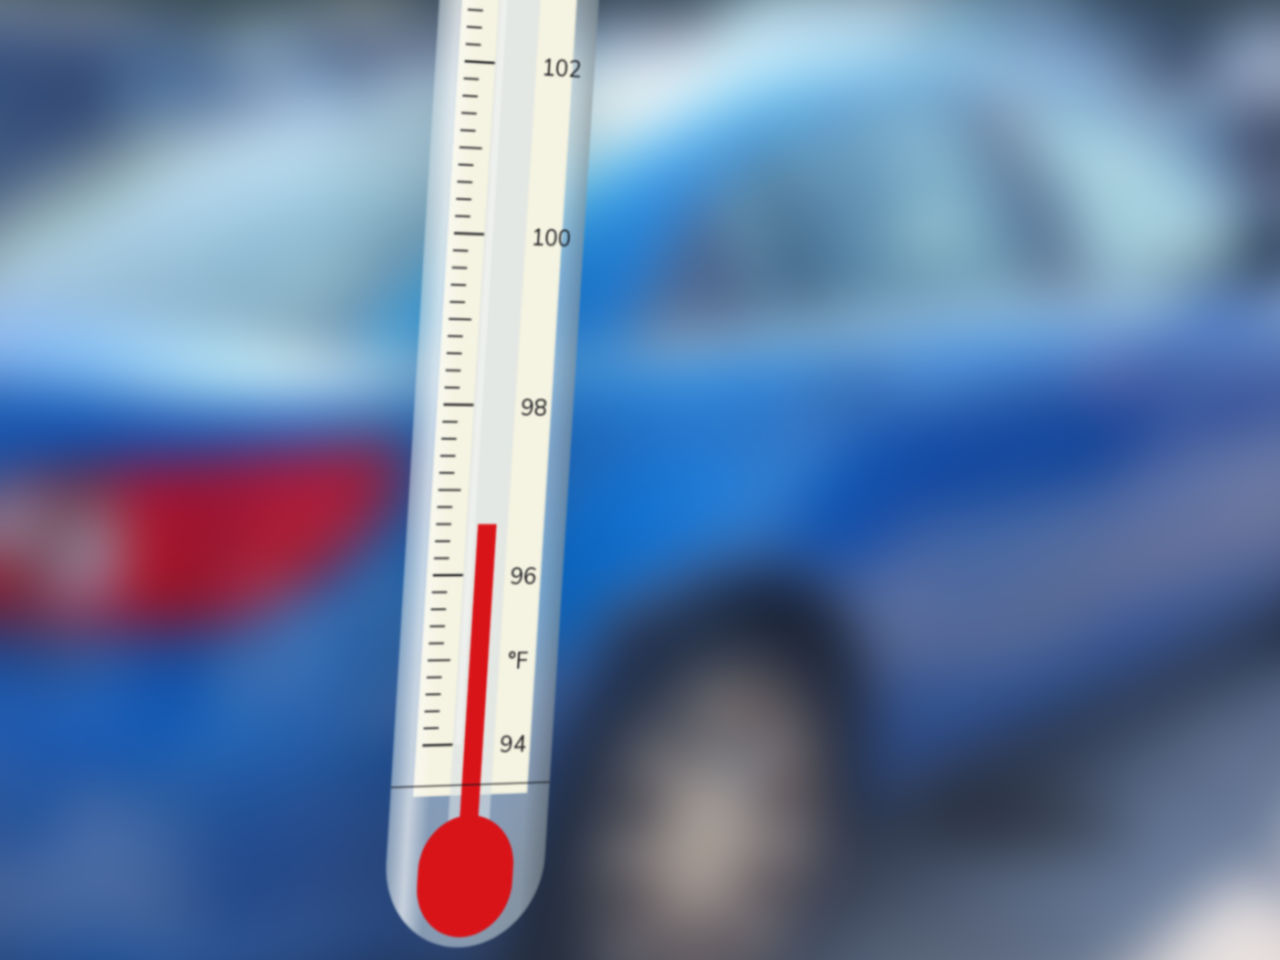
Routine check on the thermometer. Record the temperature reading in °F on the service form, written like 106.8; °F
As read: 96.6; °F
